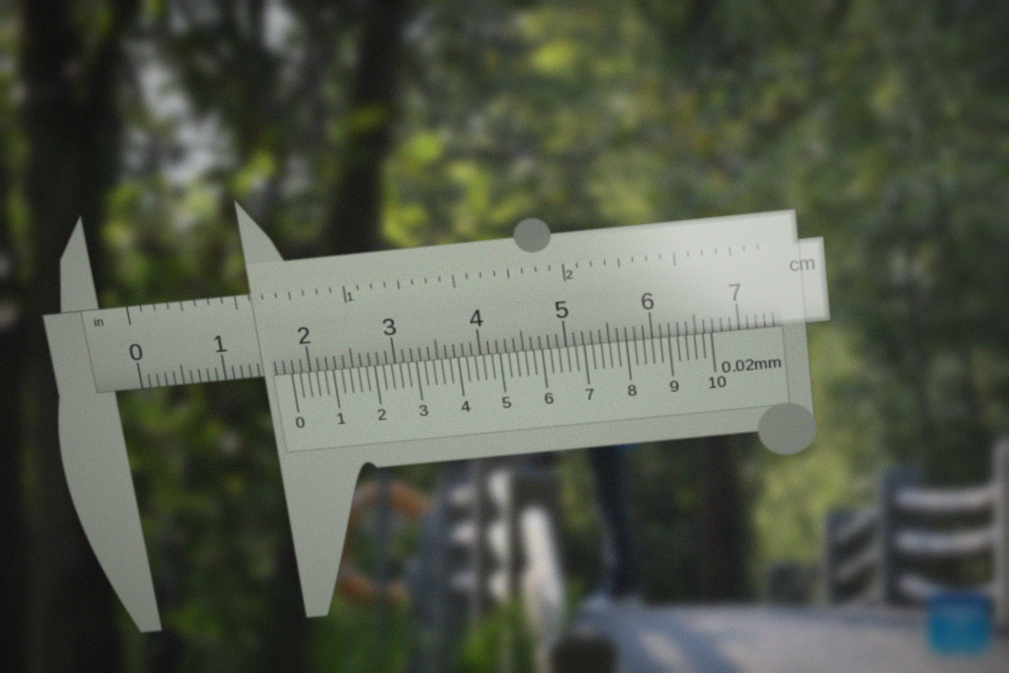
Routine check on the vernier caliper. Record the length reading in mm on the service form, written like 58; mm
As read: 17.8; mm
